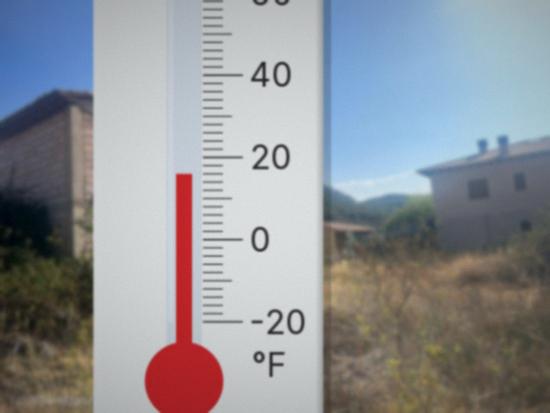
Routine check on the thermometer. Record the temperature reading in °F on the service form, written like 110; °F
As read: 16; °F
